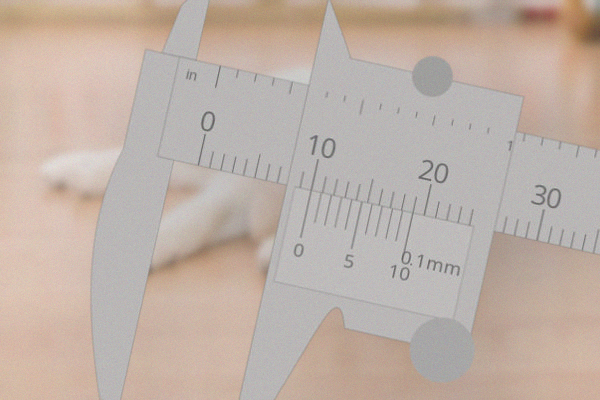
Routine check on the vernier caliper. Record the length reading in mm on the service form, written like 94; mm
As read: 10.0; mm
